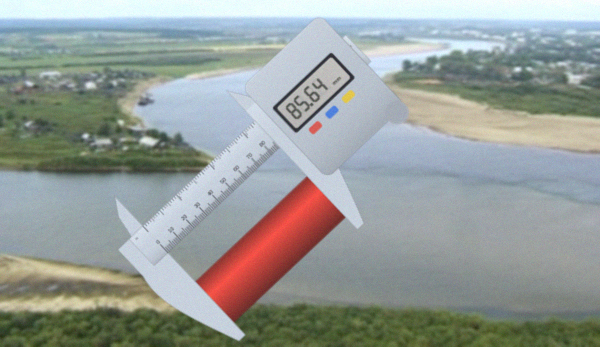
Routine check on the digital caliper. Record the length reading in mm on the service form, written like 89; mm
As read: 85.64; mm
